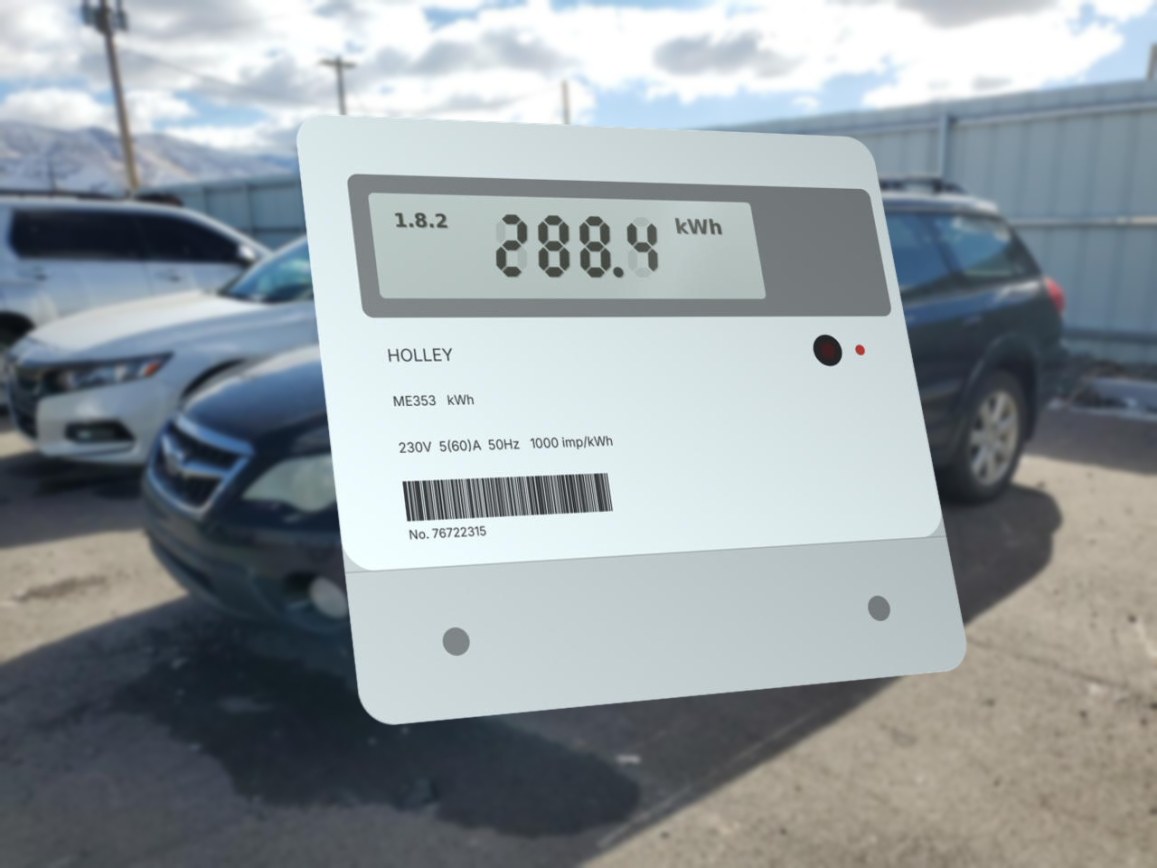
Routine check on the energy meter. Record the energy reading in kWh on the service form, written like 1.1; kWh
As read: 288.4; kWh
